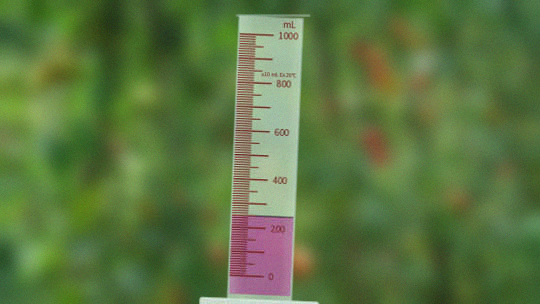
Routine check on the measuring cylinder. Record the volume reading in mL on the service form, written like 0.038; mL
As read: 250; mL
